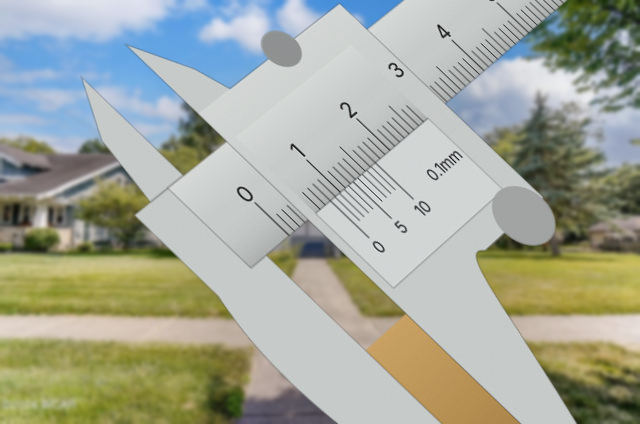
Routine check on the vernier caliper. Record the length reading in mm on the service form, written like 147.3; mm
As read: 8.0; mm
